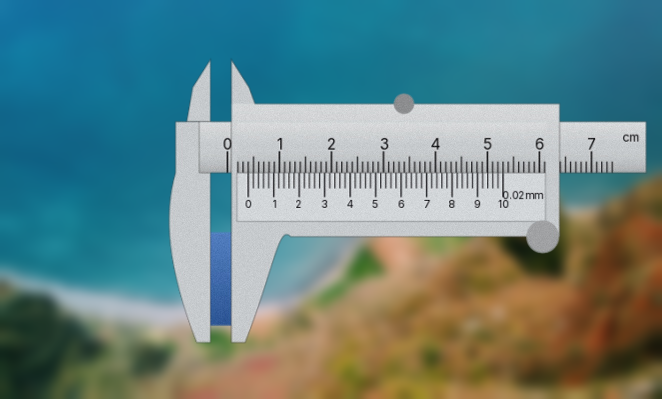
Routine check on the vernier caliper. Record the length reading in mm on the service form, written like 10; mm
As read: 4.0; mm
